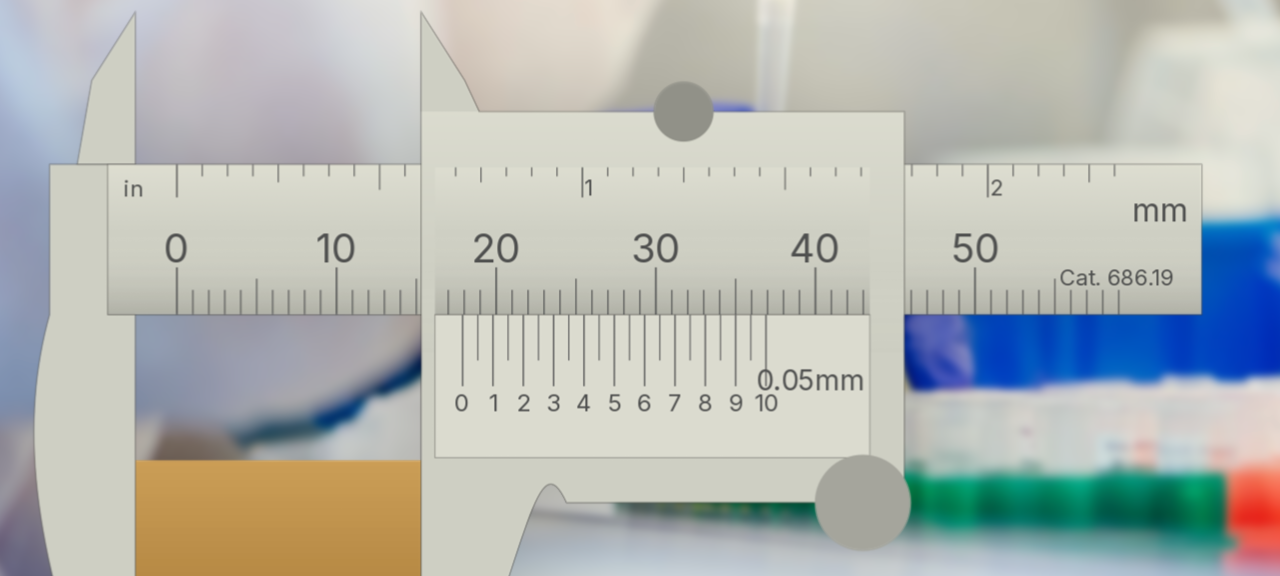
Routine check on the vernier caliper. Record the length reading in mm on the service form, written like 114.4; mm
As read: 17.9; mm
